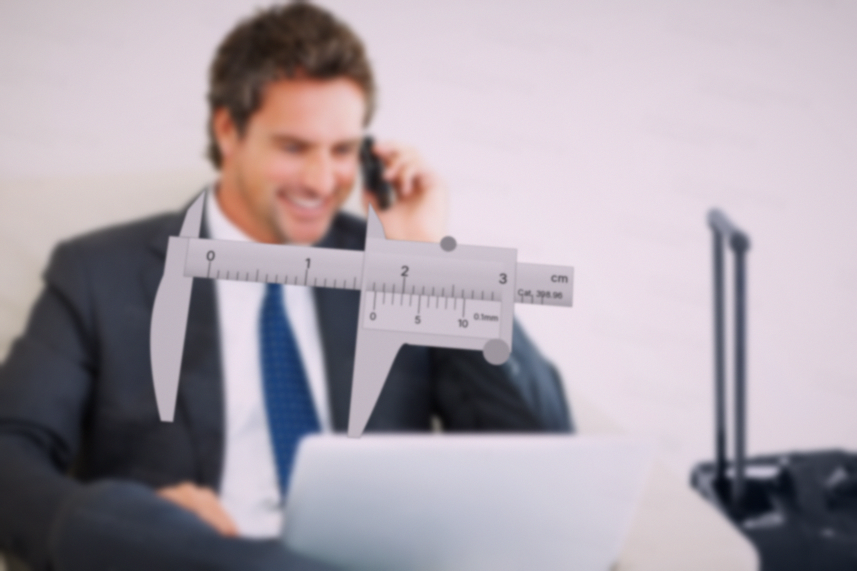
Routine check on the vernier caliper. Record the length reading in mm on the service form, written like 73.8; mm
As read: 17.2; mm
